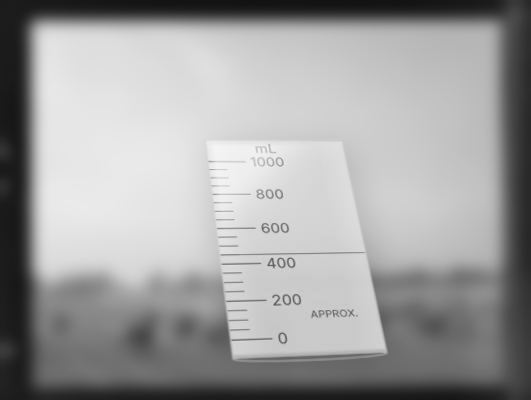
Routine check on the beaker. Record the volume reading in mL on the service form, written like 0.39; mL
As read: 450; mL
